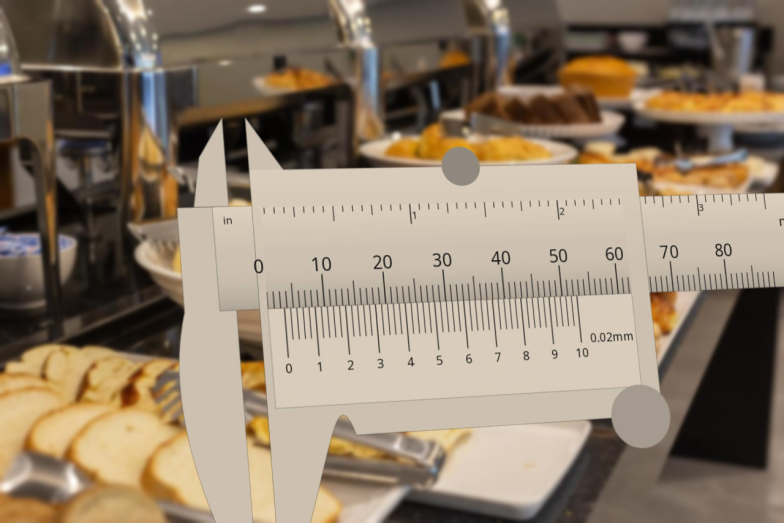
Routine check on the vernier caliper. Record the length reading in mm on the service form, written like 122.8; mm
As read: 3.6; mm
